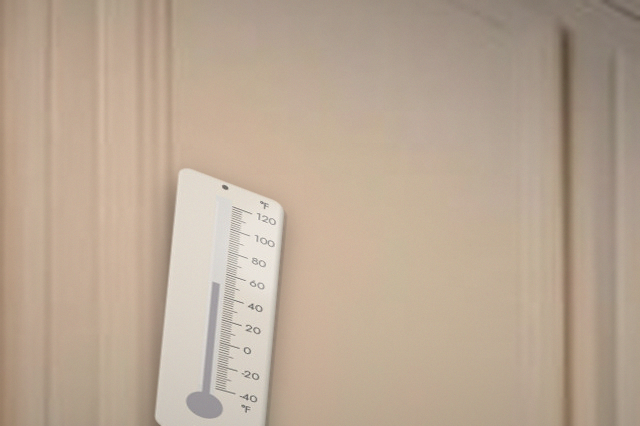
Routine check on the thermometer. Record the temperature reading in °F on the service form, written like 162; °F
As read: 50; °F
